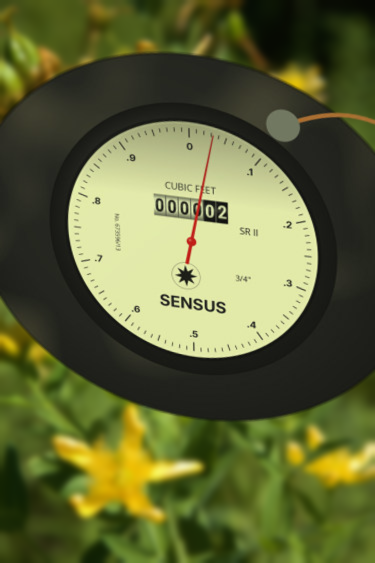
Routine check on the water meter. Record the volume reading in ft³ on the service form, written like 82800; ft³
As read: 2.03; ft³
